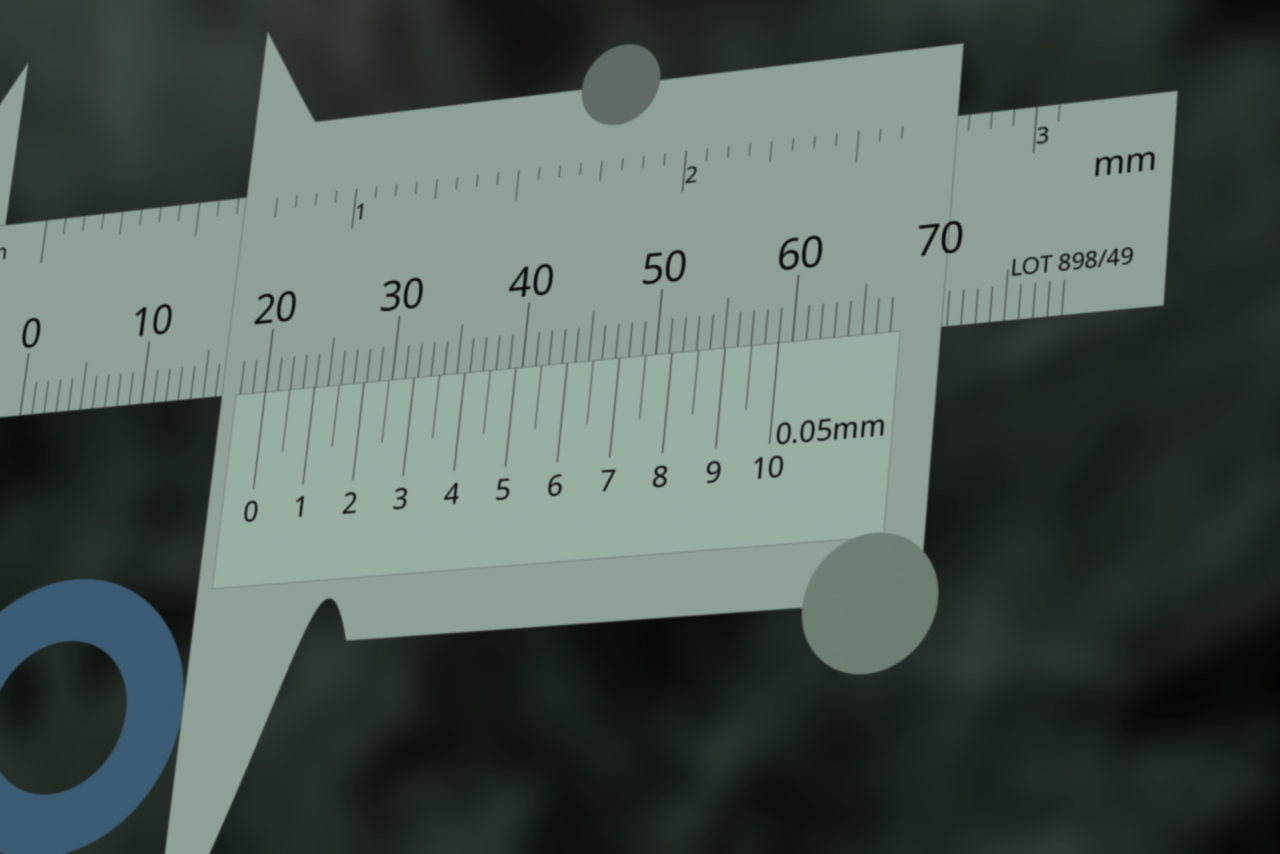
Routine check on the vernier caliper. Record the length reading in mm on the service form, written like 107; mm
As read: 20.0; mm
